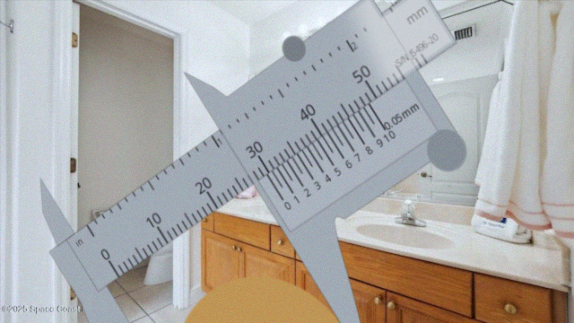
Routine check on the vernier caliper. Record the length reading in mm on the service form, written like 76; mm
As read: 29.6; mm
